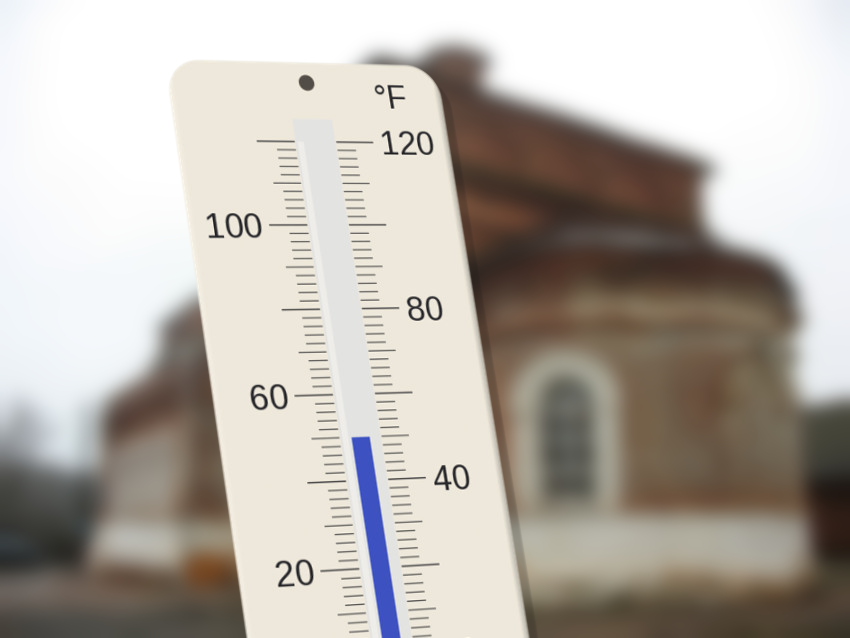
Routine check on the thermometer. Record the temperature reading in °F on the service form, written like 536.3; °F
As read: 50; °F
